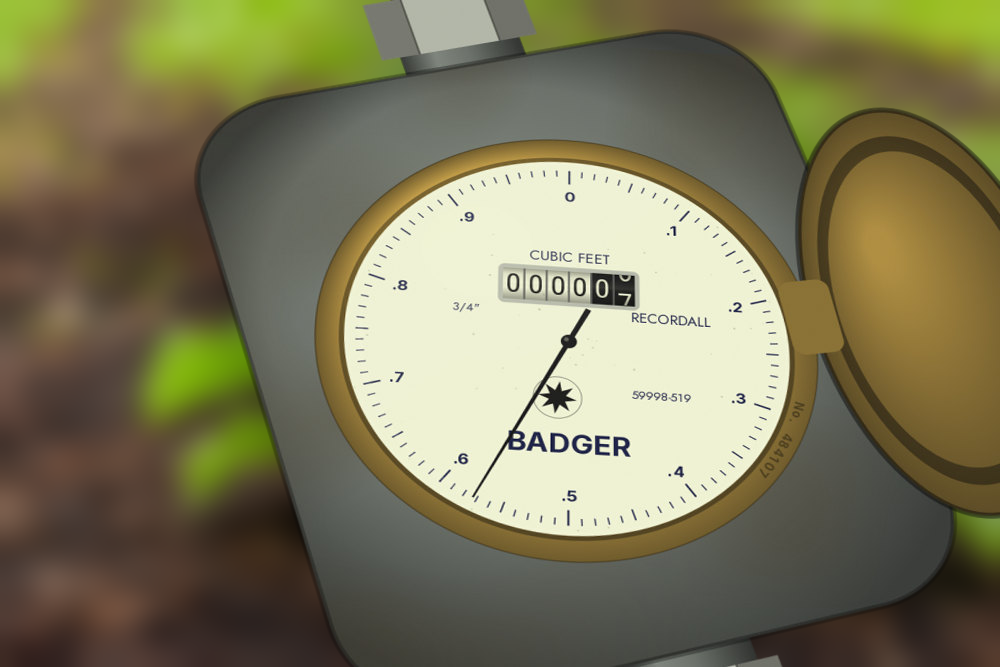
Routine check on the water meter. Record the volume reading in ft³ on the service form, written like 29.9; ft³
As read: 6.57; ft³
